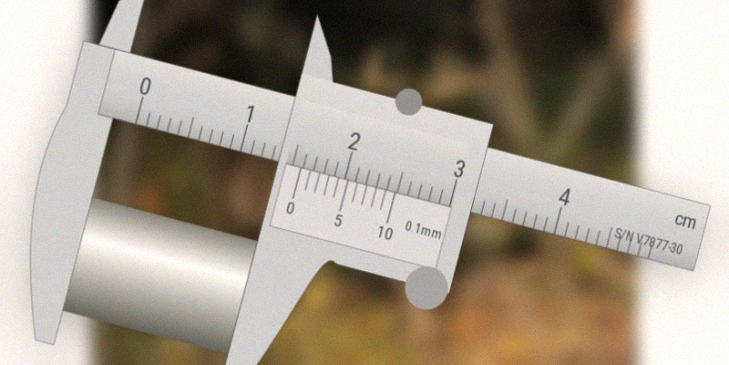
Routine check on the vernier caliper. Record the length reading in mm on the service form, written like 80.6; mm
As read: 15.8; mm
